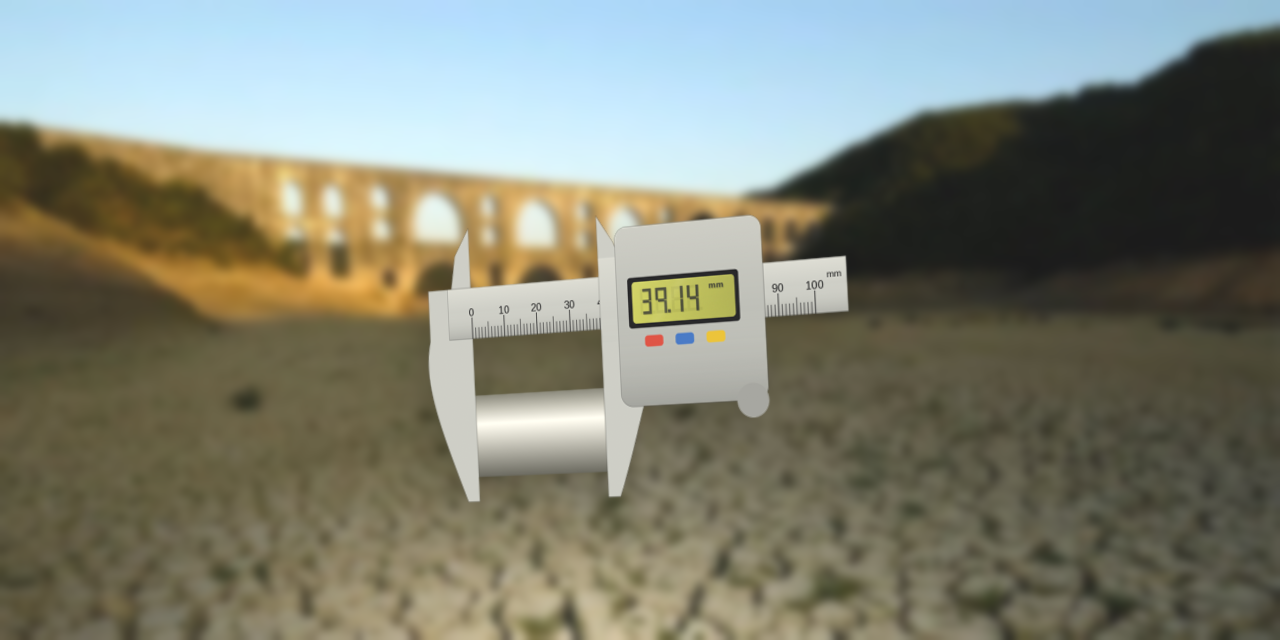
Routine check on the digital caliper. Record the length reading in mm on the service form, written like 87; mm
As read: 39.14; mm
